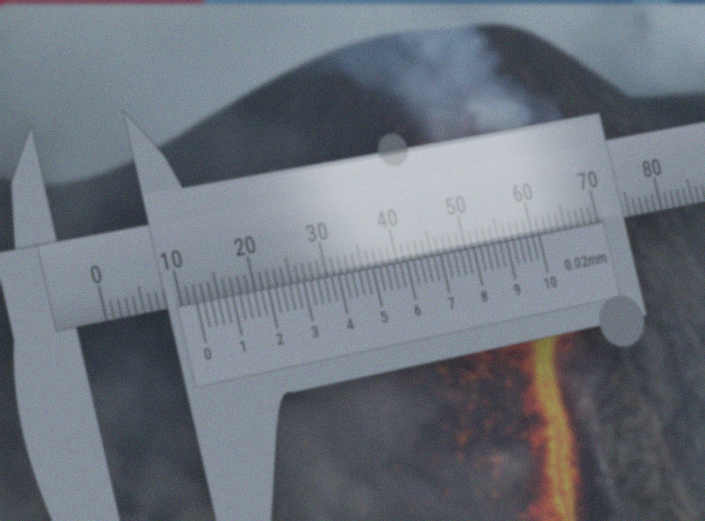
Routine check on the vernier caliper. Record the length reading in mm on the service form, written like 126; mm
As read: 12.0; mm
